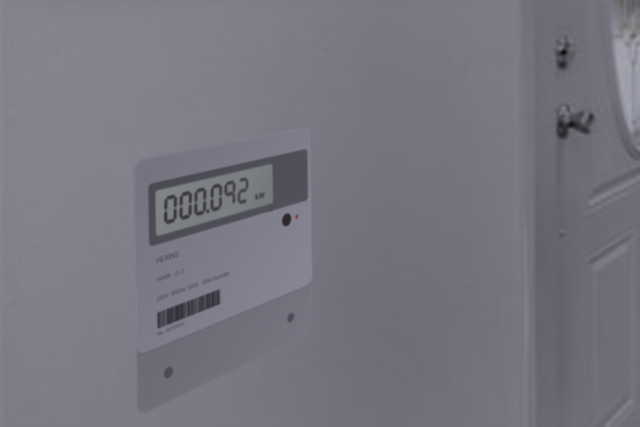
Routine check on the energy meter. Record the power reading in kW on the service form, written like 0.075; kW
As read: 0.092; kW
